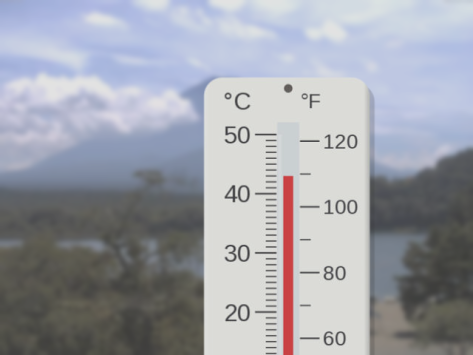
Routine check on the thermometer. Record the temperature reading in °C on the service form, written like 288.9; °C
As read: 43; °C
